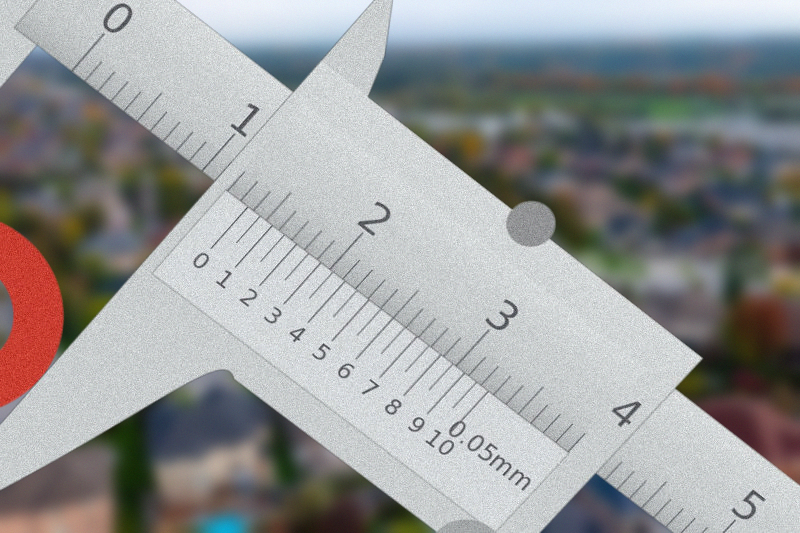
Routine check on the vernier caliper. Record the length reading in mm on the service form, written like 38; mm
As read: 13.6; mm
